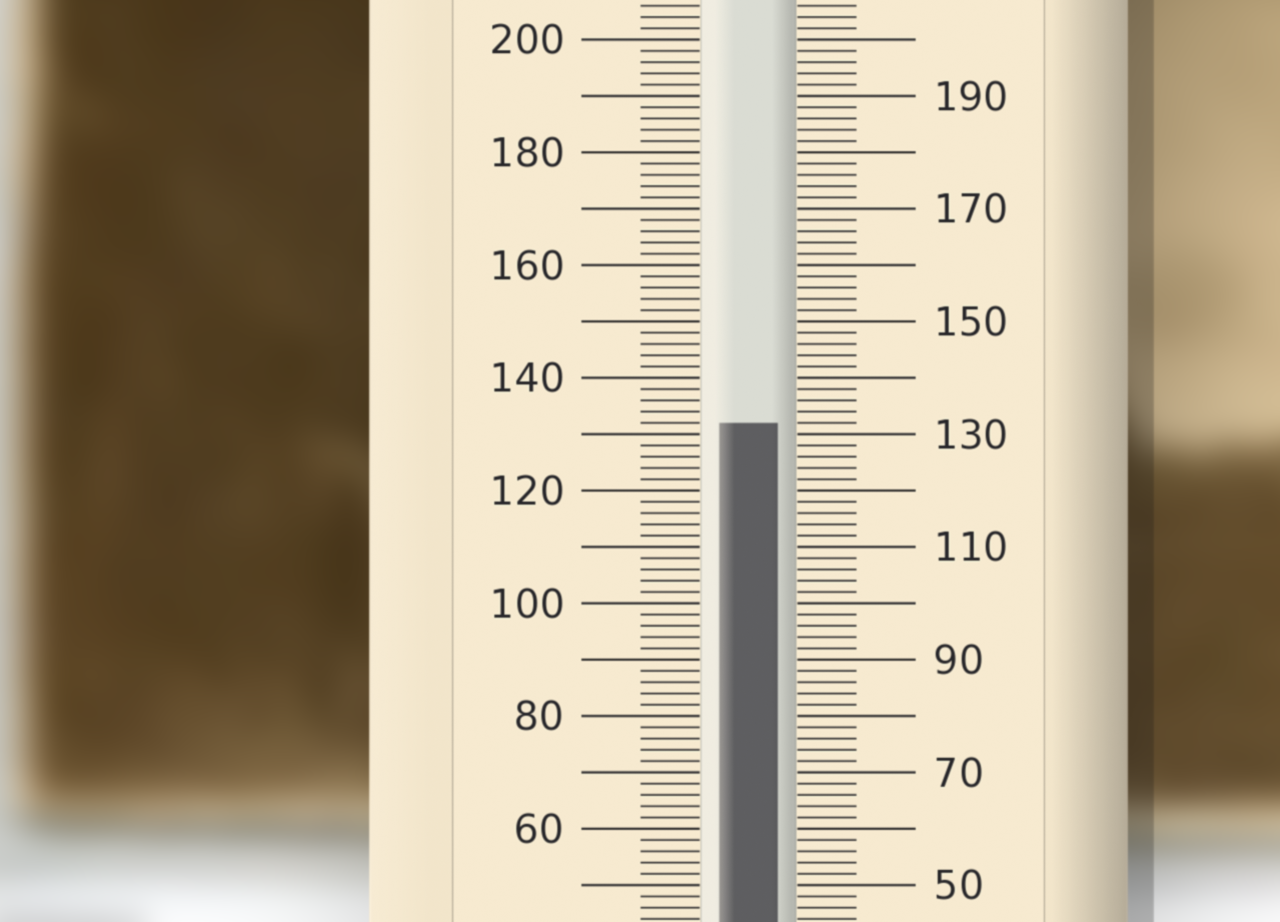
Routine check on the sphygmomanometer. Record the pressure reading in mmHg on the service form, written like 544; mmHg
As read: 132; mmHg
